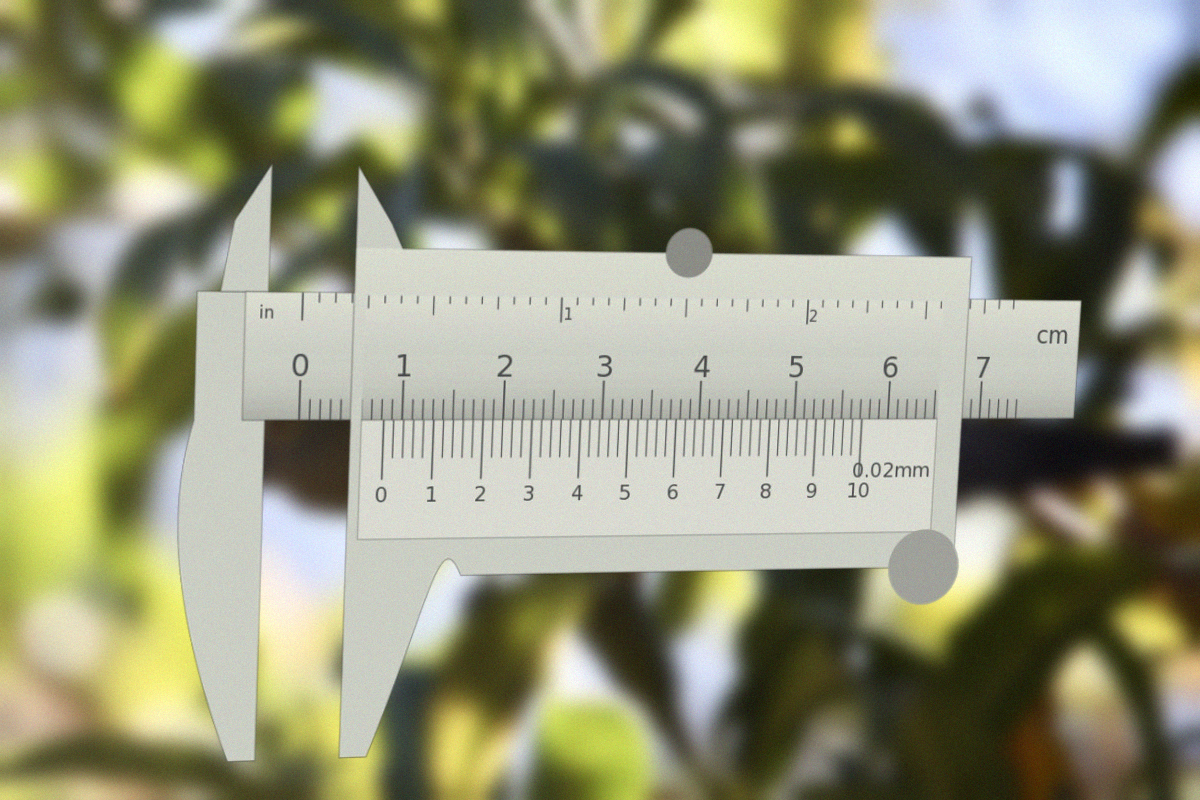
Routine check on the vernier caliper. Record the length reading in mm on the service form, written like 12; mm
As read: 8.2; mm
